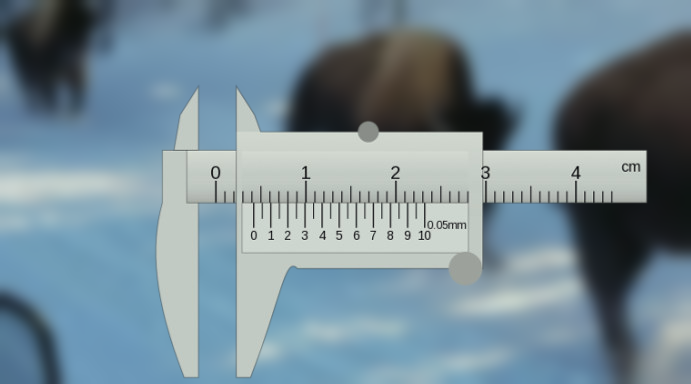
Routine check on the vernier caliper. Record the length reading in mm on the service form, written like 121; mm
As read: 4.2; mm
